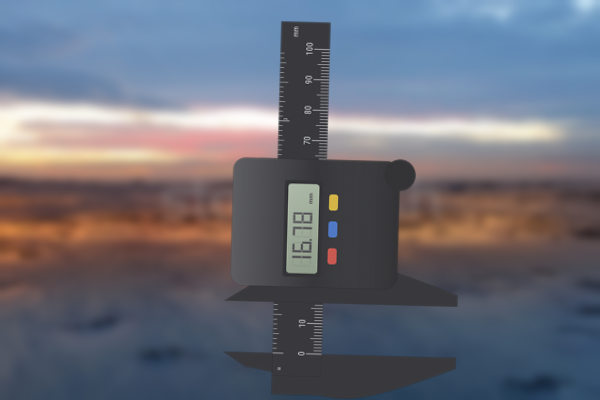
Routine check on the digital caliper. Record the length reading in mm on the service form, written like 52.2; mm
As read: 16.78; mm
